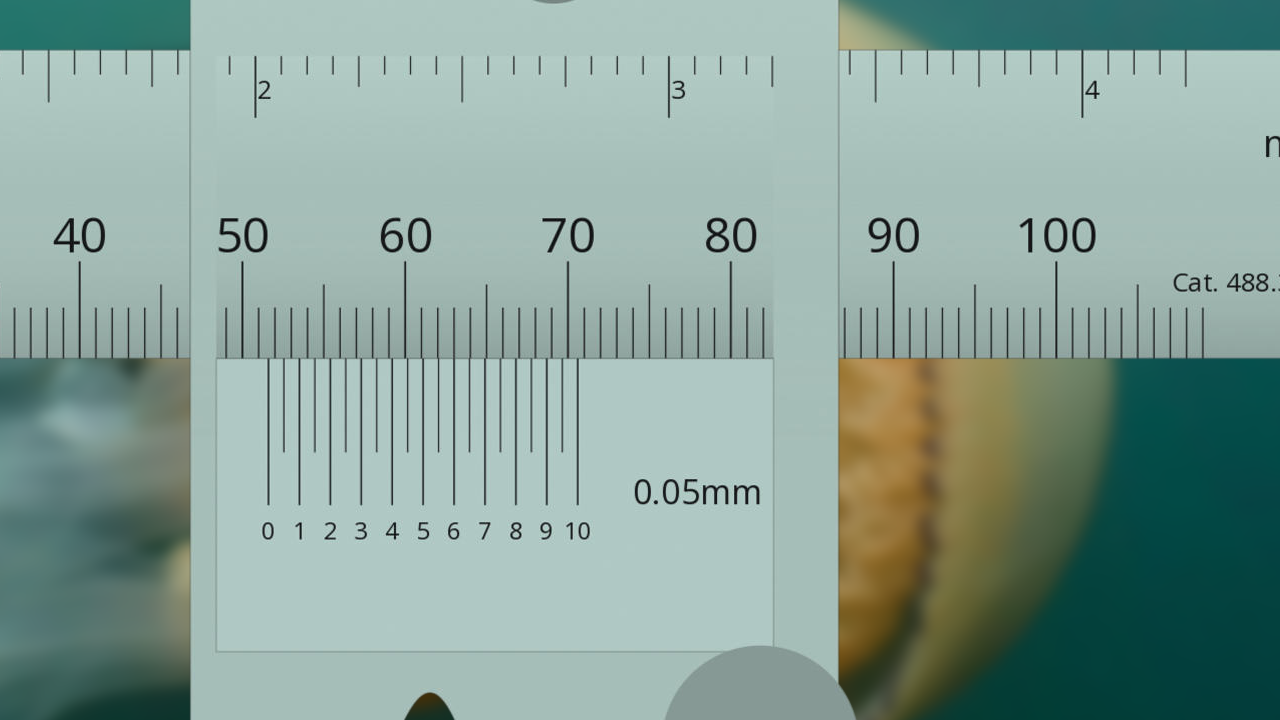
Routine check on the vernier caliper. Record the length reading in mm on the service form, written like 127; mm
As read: 51.6; mm
